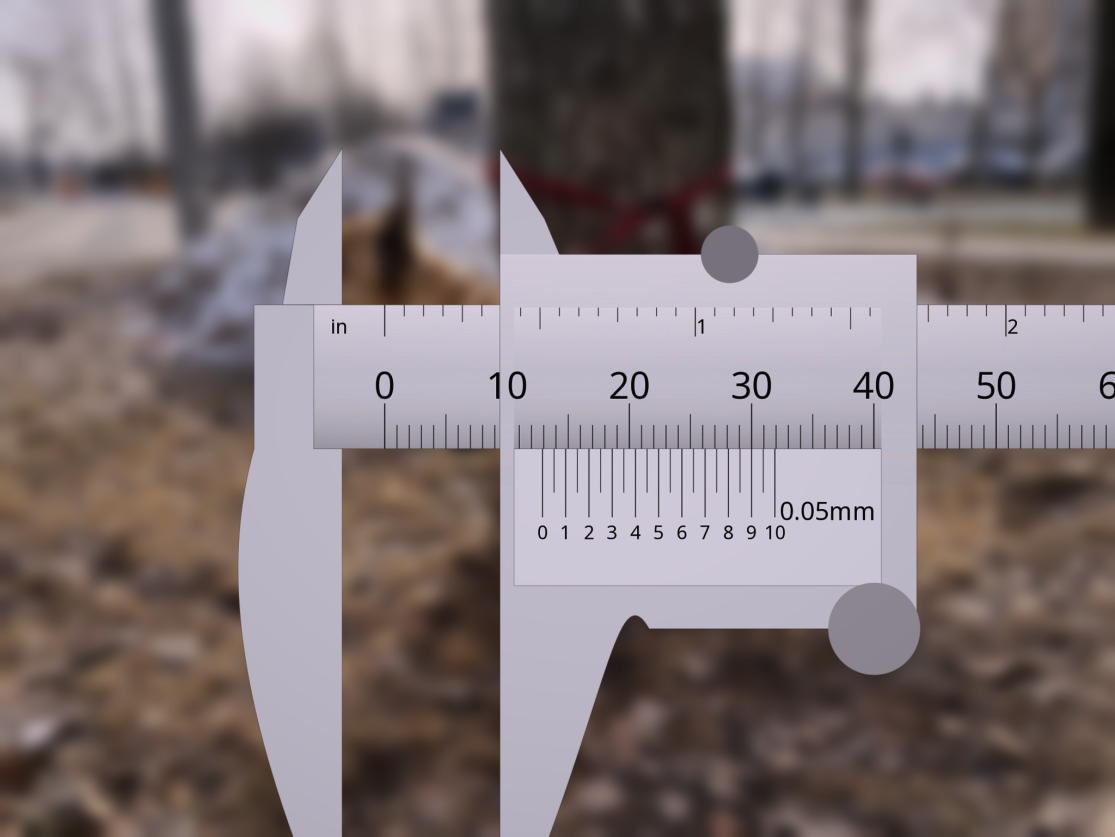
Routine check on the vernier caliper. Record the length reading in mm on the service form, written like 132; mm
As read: 12.9; mm
